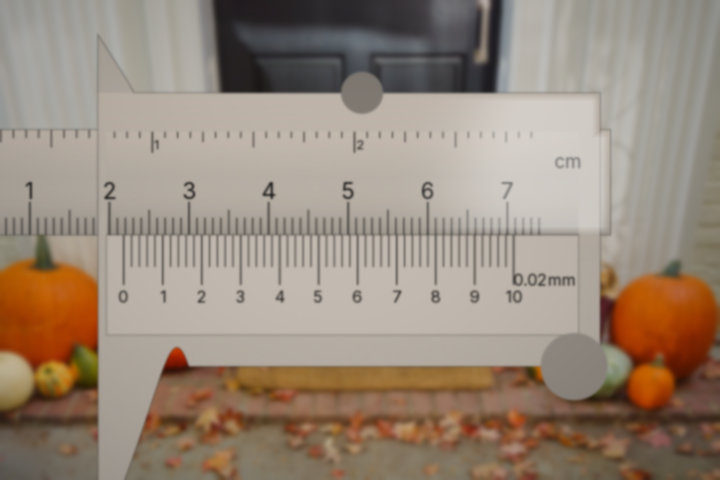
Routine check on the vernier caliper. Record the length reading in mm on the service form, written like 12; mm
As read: 21.8; mm
